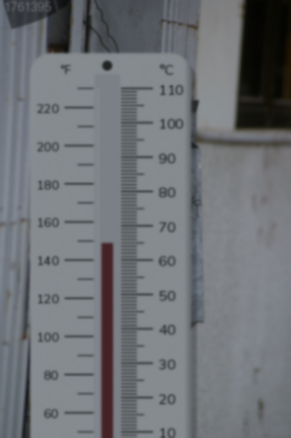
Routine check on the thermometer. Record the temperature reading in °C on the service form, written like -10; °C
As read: 65; °C
